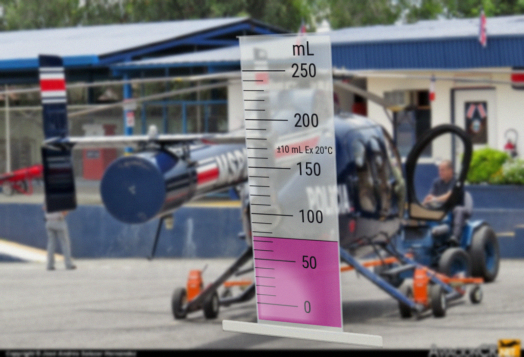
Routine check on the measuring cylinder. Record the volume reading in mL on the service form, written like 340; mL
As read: 75; mL
